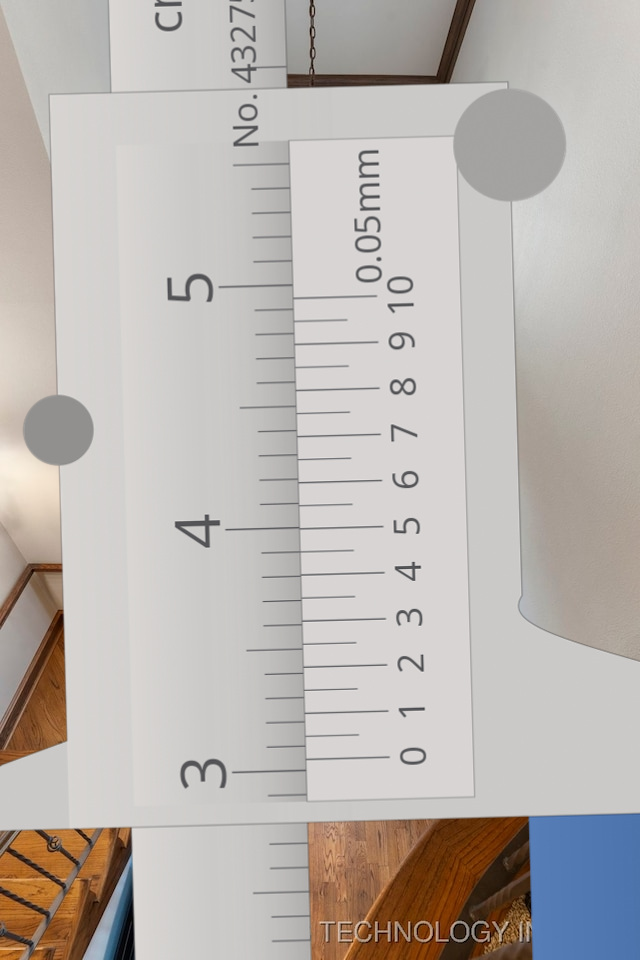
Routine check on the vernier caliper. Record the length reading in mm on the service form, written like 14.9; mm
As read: 30.45; mm
